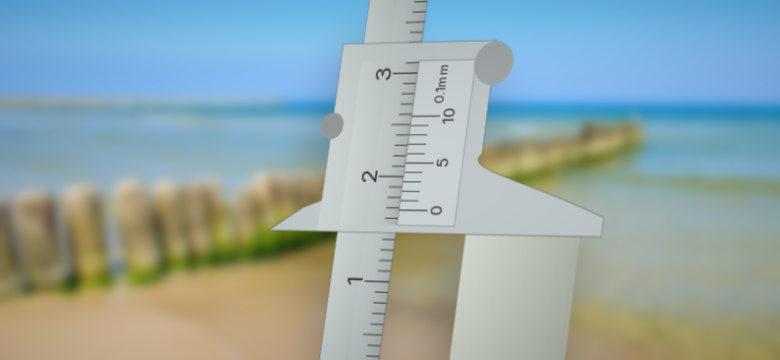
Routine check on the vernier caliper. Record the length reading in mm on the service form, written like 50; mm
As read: 16.8; mm
